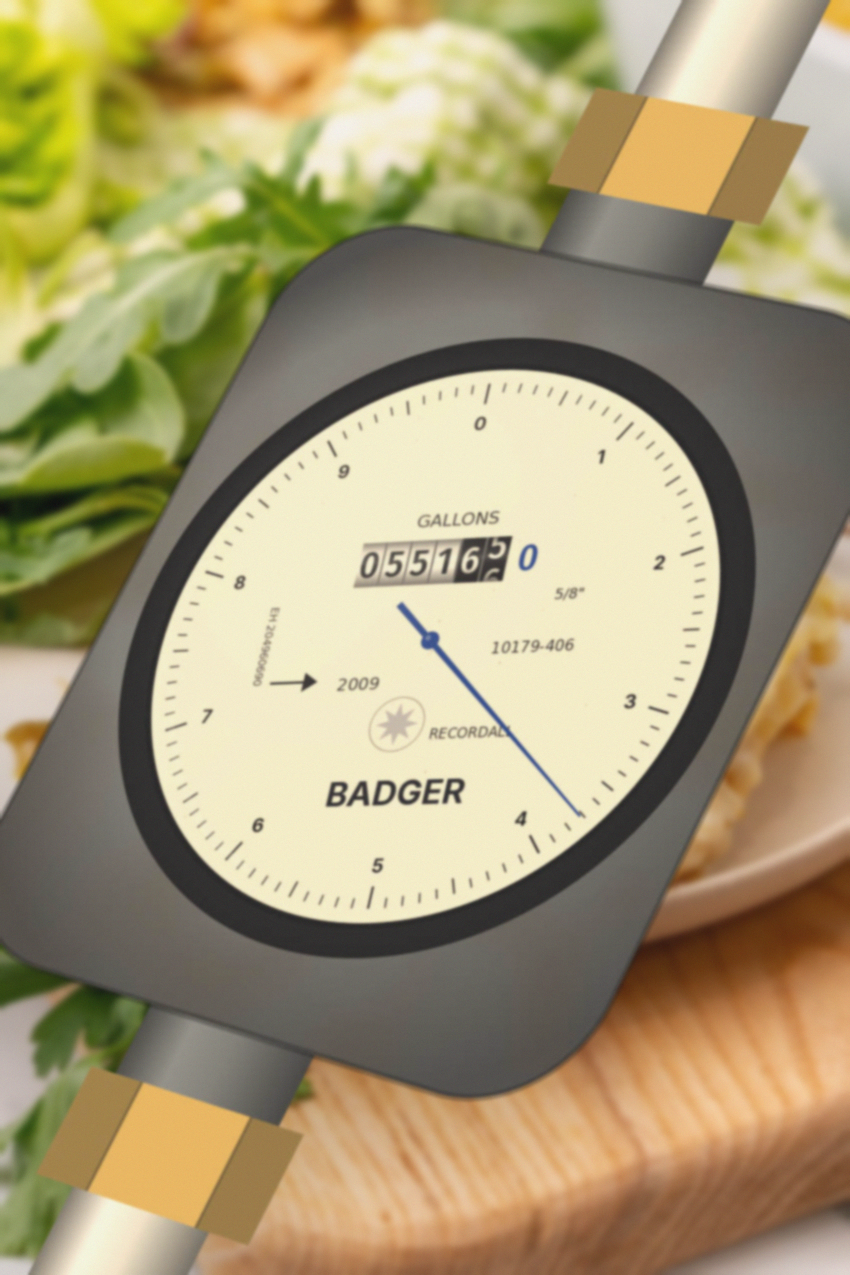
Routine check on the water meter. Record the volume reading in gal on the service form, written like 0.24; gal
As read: 551653.7; gal
